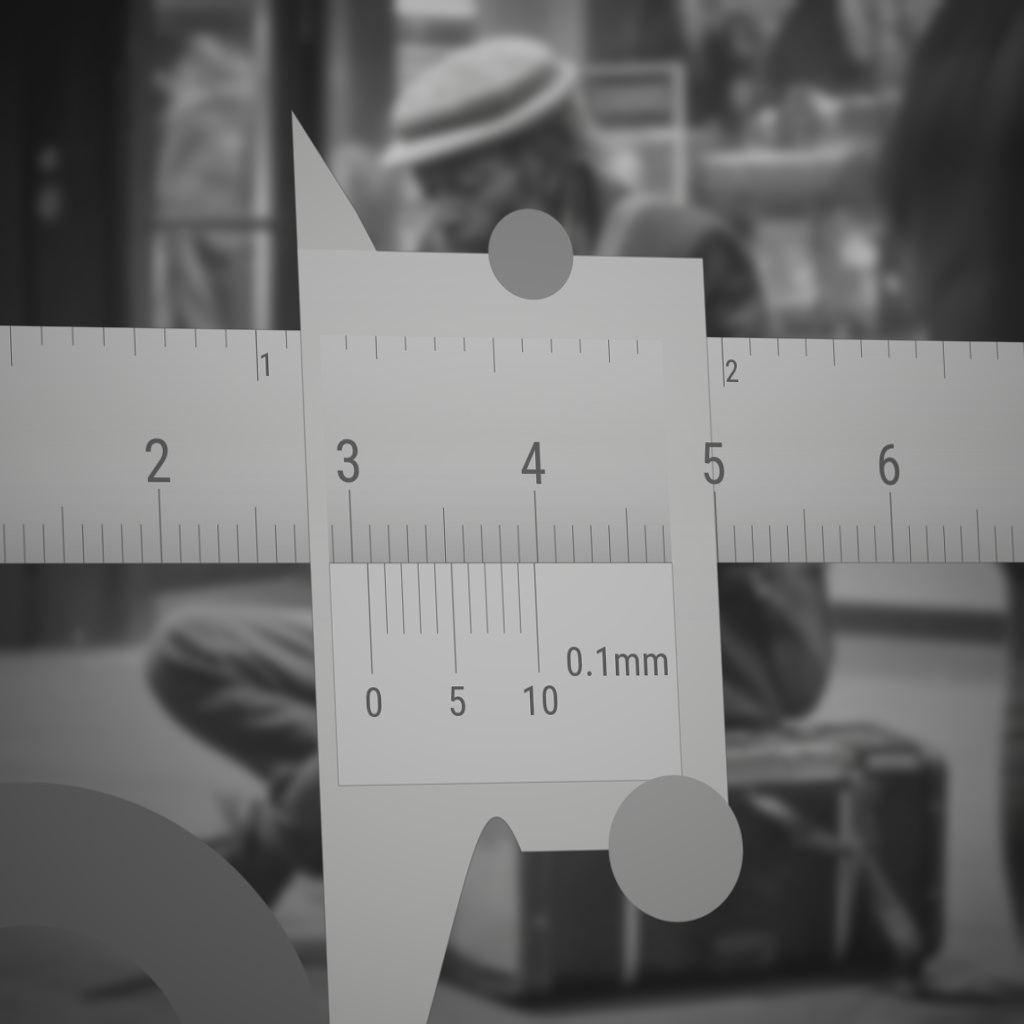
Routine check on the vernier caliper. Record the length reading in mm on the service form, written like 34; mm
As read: 30.8; mm
